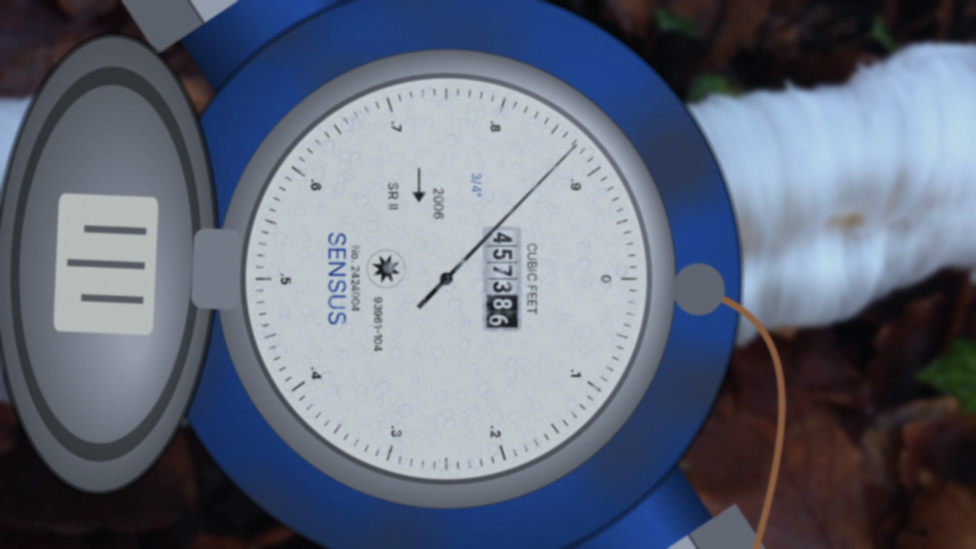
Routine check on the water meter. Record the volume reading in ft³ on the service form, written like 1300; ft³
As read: 457385.87; ft³
